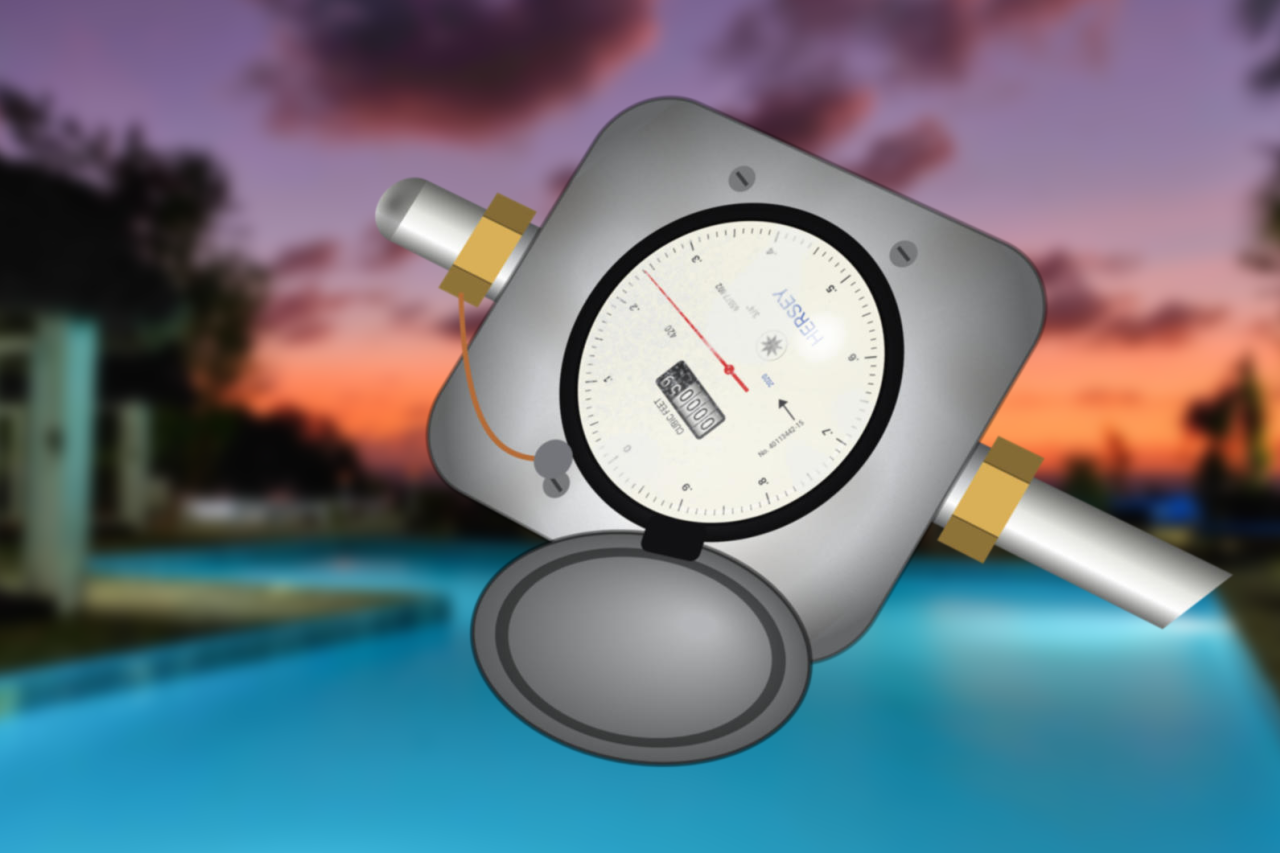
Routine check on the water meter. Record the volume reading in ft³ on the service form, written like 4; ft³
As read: 59.24; ft³
